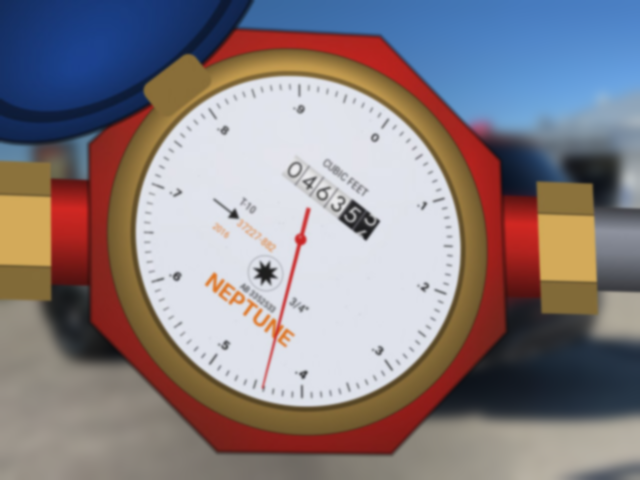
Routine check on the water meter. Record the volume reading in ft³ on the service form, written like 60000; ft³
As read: 46355.44; ft³
